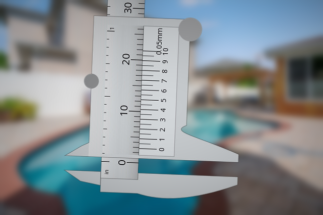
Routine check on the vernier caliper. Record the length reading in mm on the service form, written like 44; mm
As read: 2.8; mm
